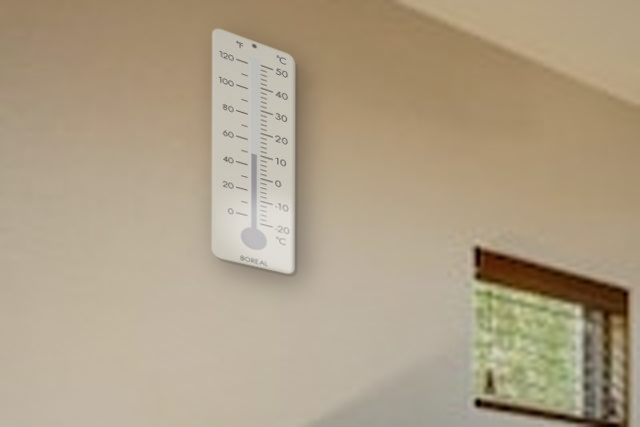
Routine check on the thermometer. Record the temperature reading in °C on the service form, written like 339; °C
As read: 10; °C
